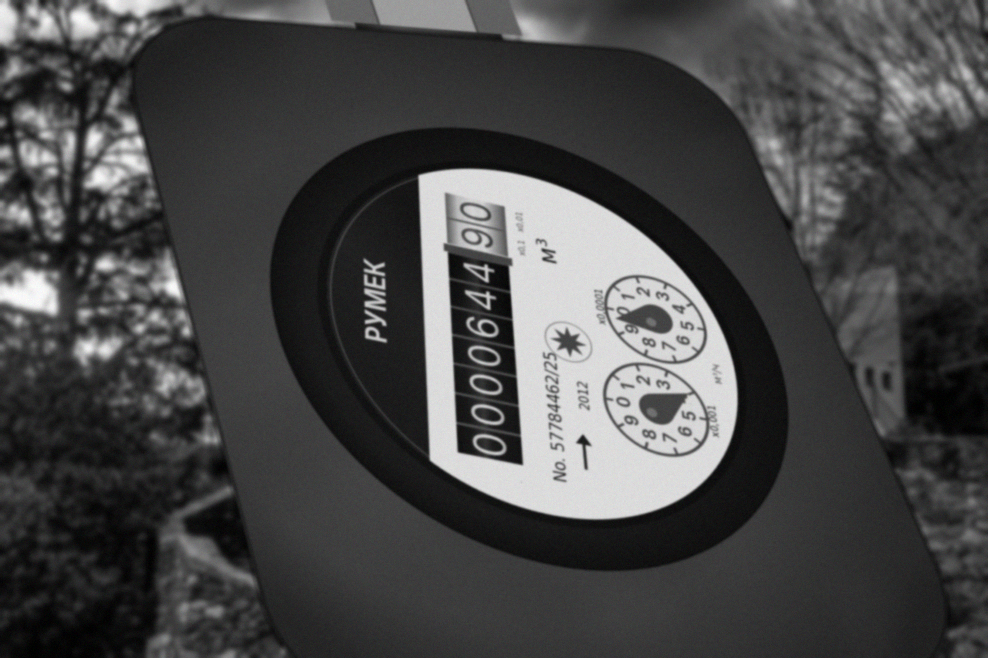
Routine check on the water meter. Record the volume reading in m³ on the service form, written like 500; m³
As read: 644.9039; m³
